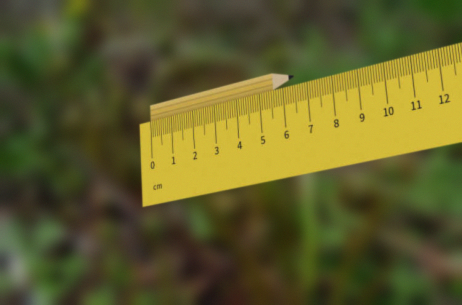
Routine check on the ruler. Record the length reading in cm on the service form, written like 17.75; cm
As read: 6.5; cm
